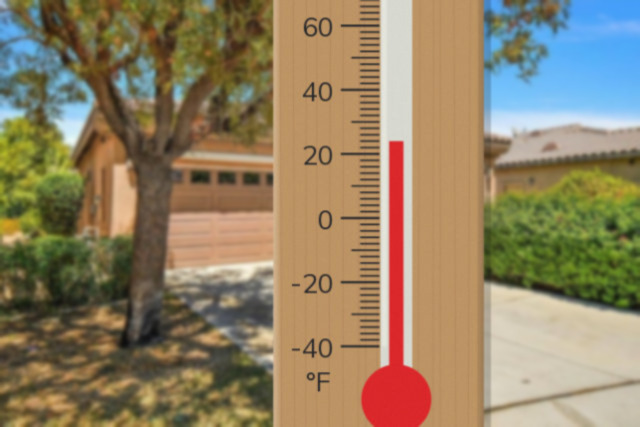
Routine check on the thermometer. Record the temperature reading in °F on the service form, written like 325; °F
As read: 24; °F
